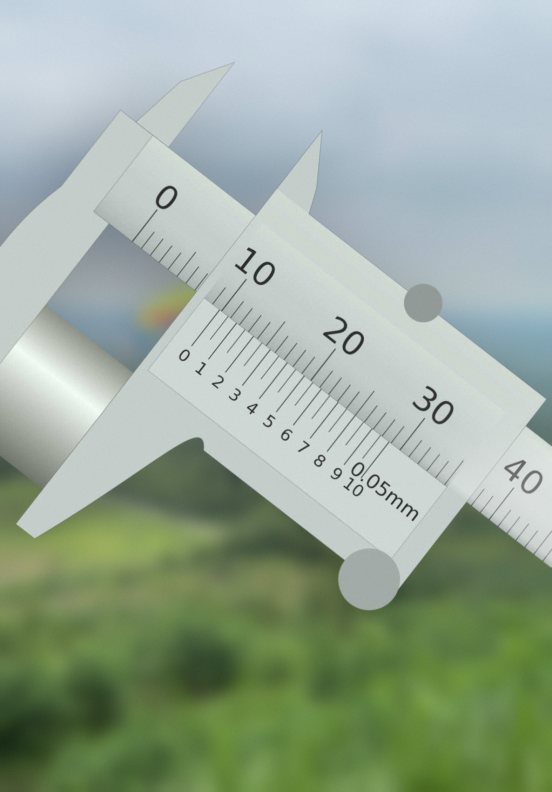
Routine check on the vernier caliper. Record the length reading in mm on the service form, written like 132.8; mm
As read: 9.8; mm
